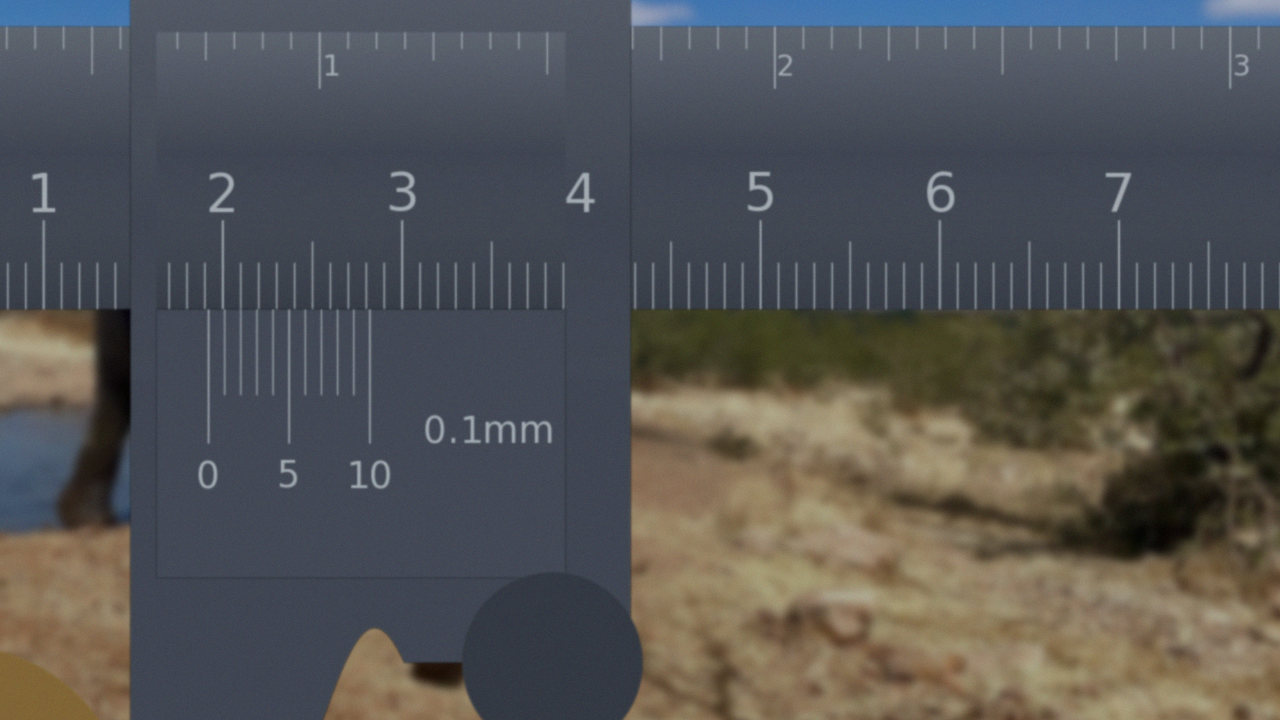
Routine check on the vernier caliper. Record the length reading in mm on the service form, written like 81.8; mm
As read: 19.2; mm
